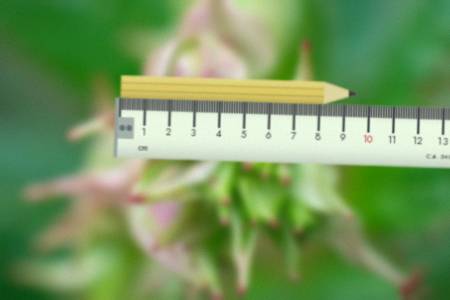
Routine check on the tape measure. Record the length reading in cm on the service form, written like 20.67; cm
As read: 9.5; cm
